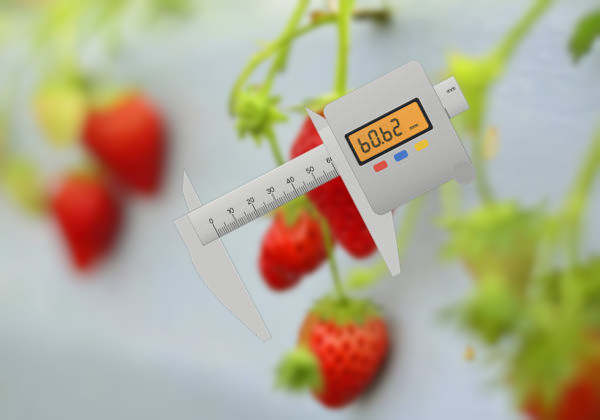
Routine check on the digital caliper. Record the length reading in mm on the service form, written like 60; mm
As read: 60.62; mm
